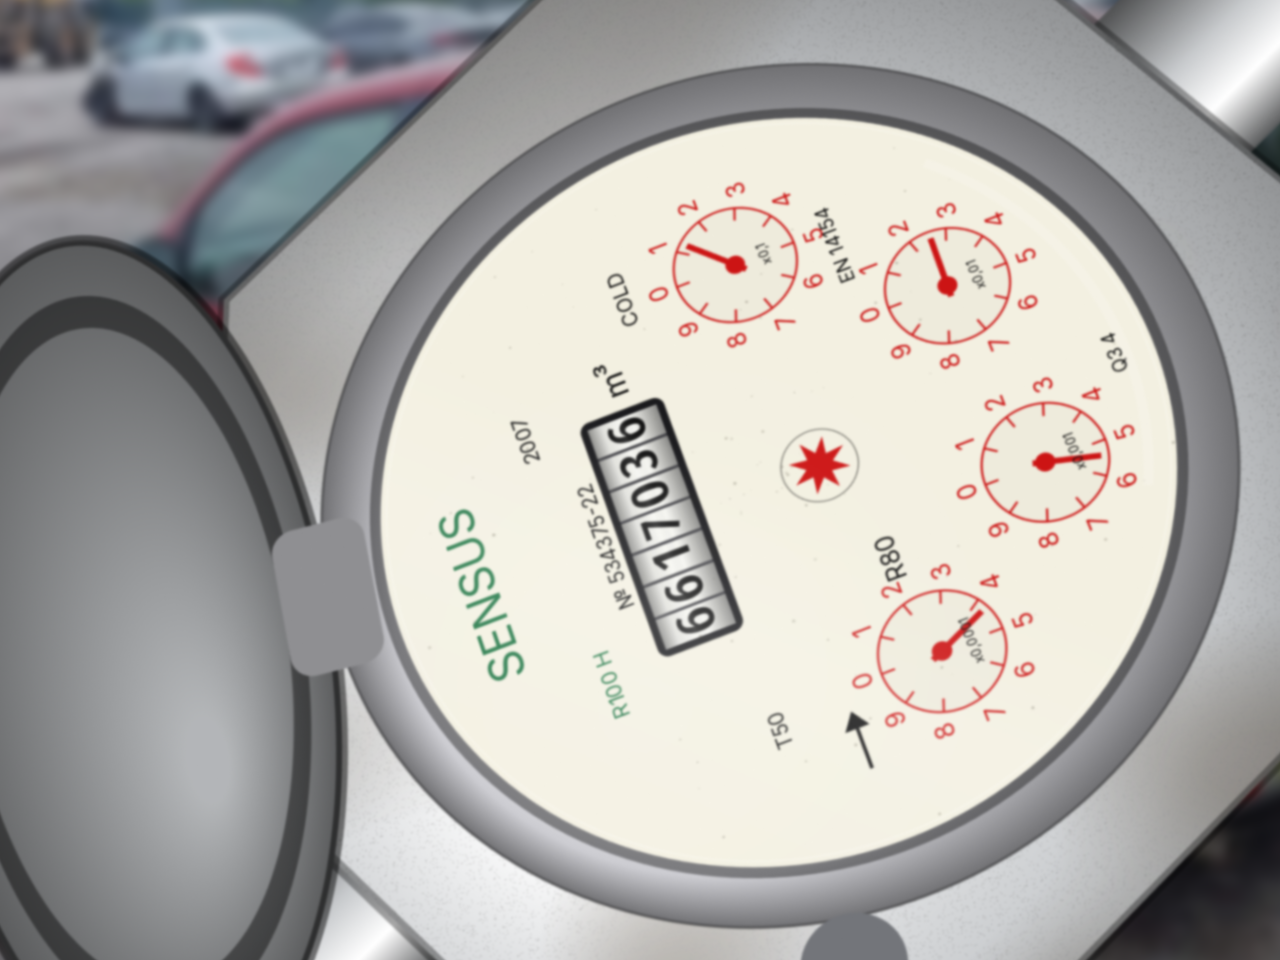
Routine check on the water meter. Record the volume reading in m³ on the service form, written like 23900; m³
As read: 6617036.1254; m³
